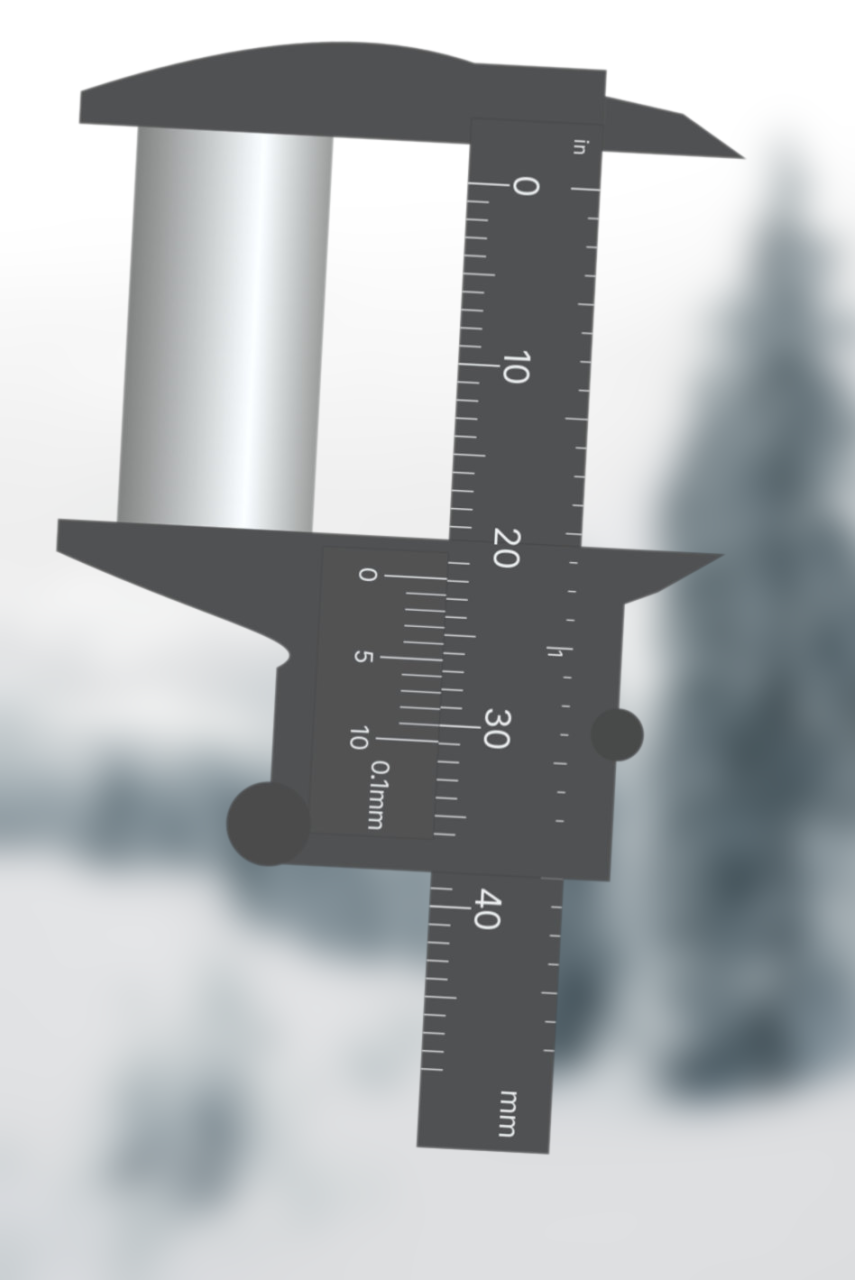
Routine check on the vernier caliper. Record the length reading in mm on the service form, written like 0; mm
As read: 21.9; mm
